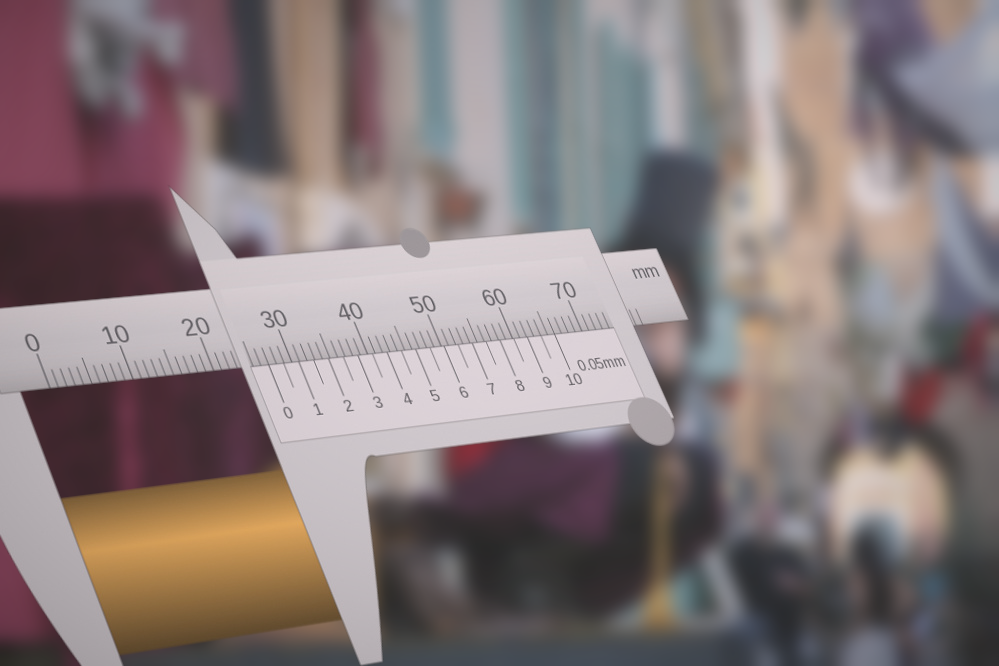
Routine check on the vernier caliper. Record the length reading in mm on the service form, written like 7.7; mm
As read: 27.0; mm
